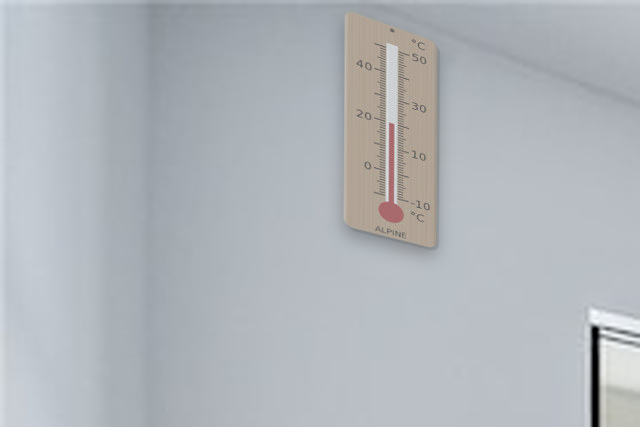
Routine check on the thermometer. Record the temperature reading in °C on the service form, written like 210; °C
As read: 20; °C
